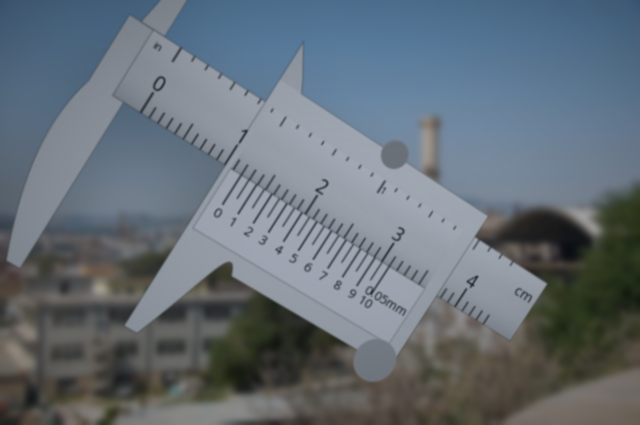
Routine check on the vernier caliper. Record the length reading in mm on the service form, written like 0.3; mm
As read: 12.0; mm
